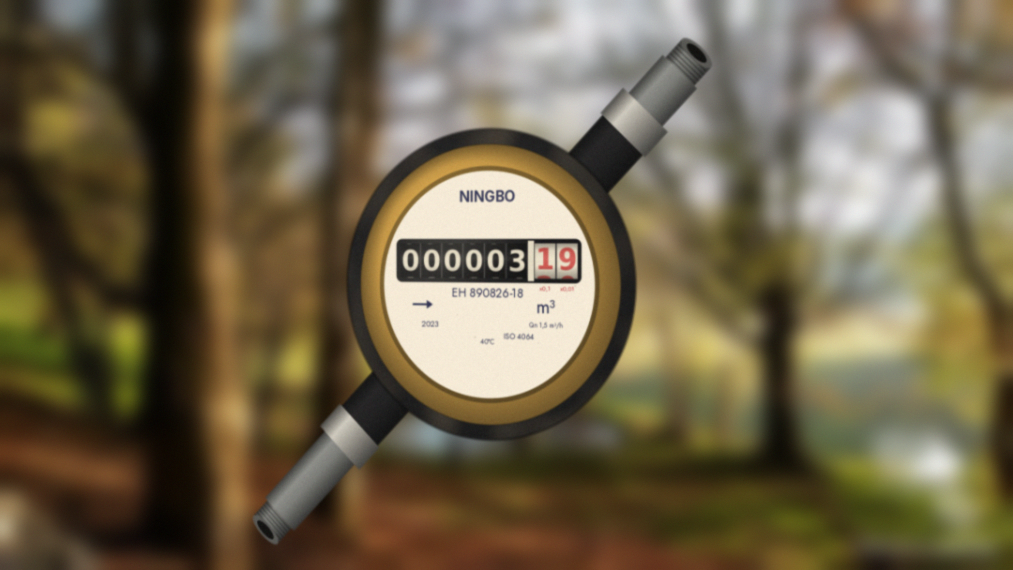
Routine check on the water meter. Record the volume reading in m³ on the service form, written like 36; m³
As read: 3.19; m³
